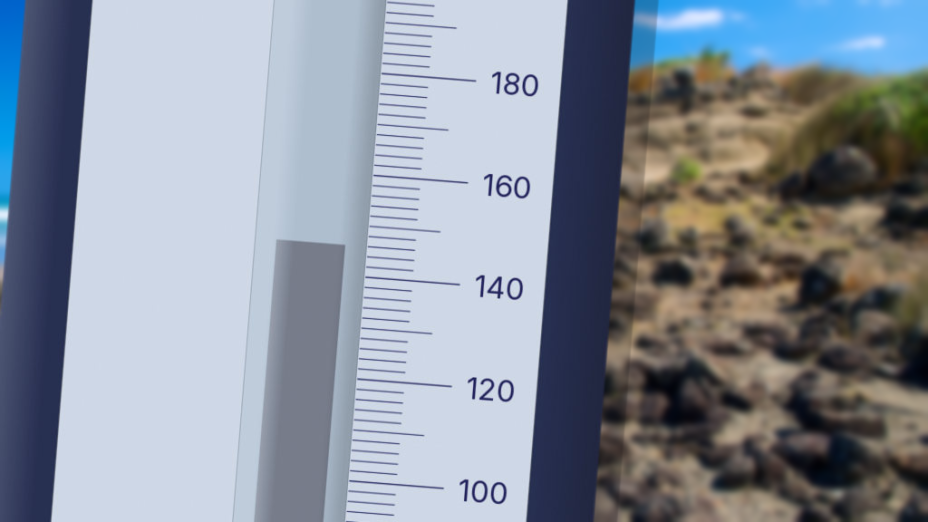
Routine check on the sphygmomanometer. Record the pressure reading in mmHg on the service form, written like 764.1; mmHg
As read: 146; mmHg
